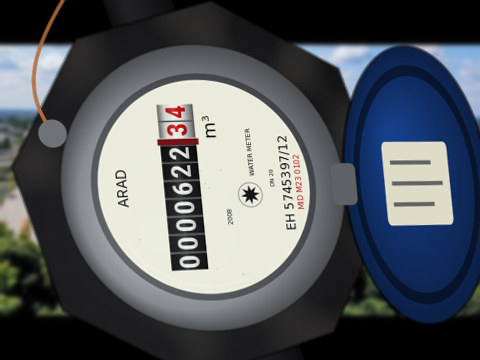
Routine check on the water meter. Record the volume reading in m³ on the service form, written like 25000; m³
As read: 622.34; m³
